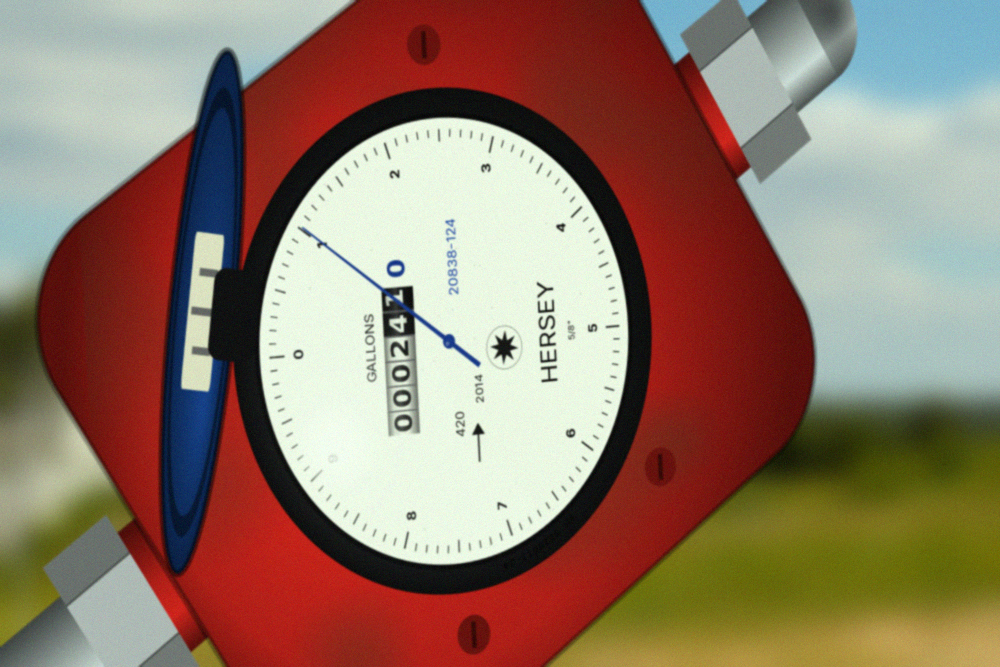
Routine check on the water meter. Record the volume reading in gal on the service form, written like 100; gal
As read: 2411.0; gal
